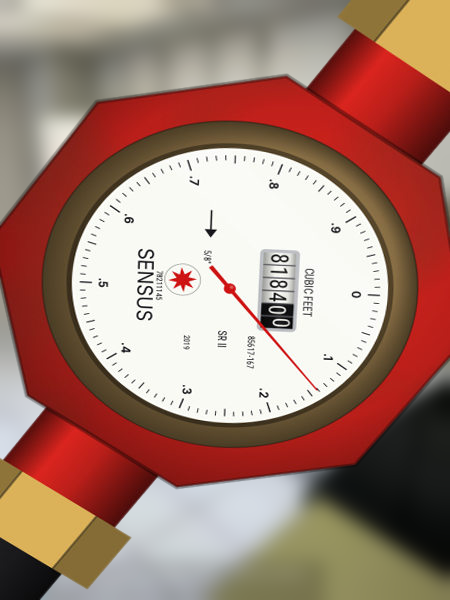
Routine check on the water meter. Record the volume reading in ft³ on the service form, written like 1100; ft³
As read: 818400.14; ft³
